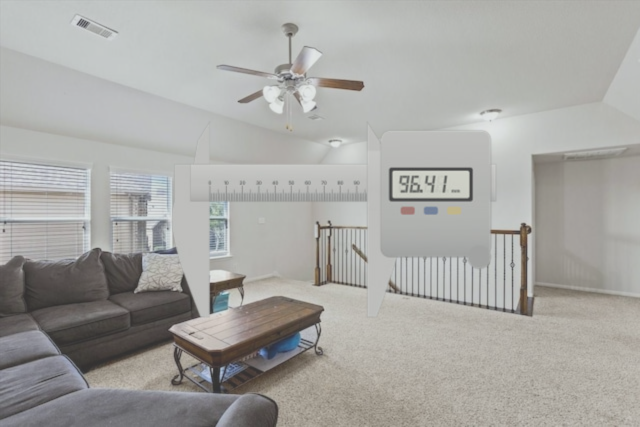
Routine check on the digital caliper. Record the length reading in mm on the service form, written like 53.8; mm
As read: 96.41; mm
